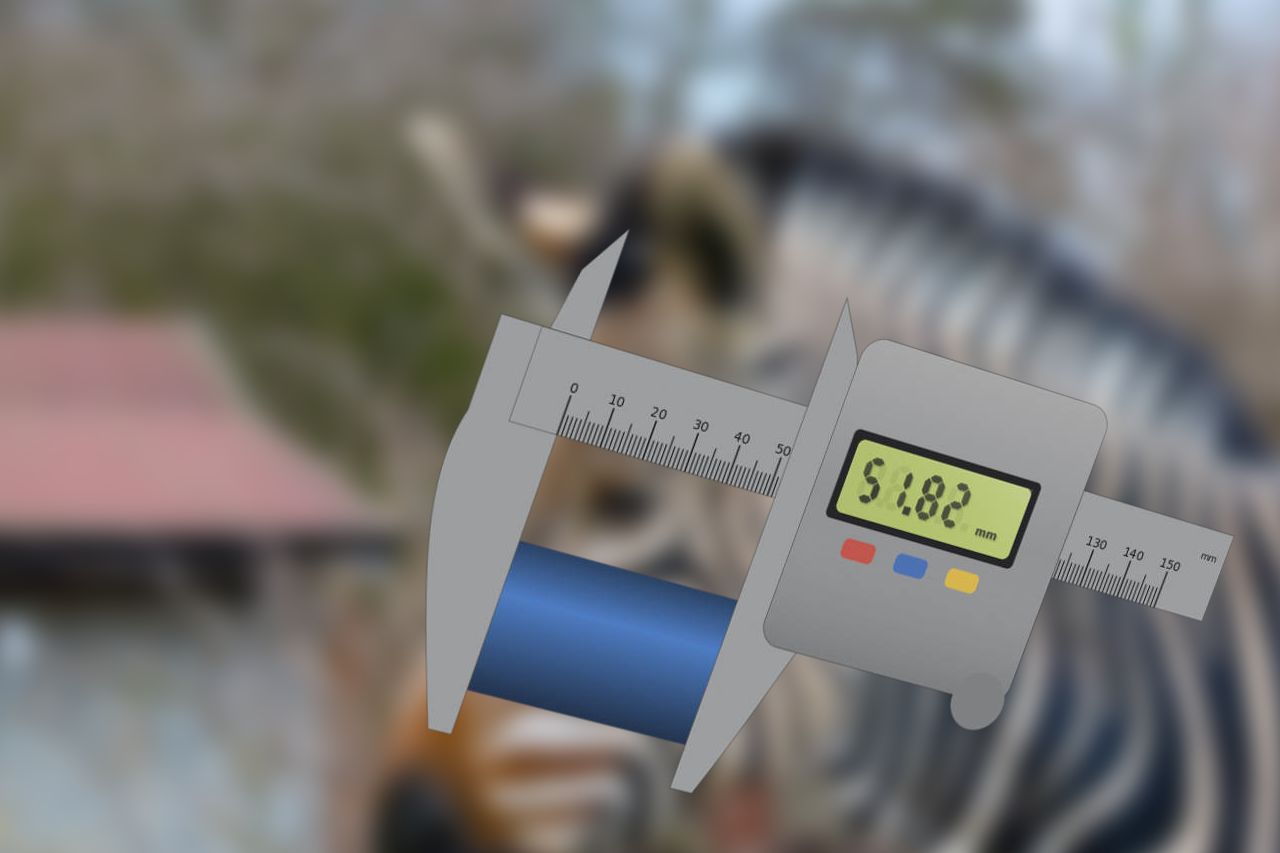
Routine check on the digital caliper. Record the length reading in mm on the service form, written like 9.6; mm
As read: 51.82; mm
